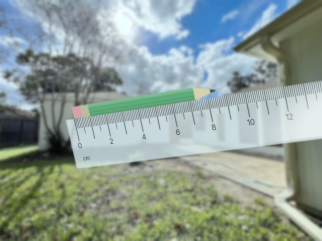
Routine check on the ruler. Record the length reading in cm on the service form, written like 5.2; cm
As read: 8.5; cm
